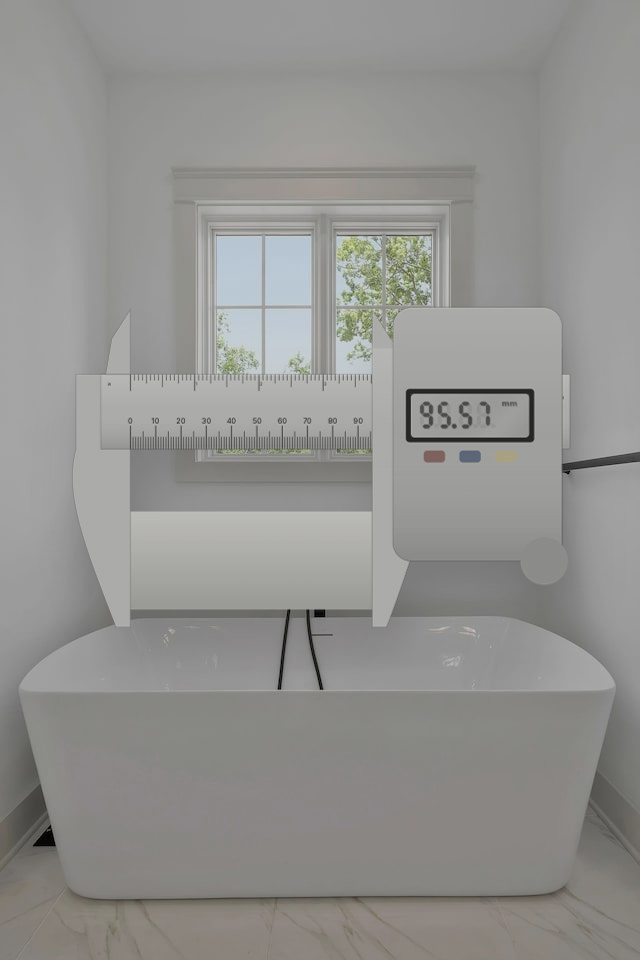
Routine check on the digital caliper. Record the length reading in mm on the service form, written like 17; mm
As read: 95.57; mm
